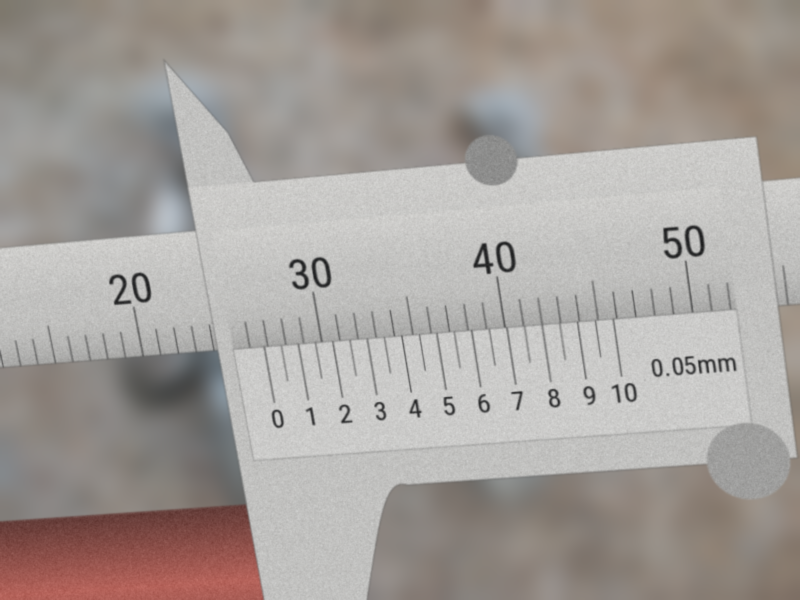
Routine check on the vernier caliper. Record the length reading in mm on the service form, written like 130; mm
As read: 26.8; mm
